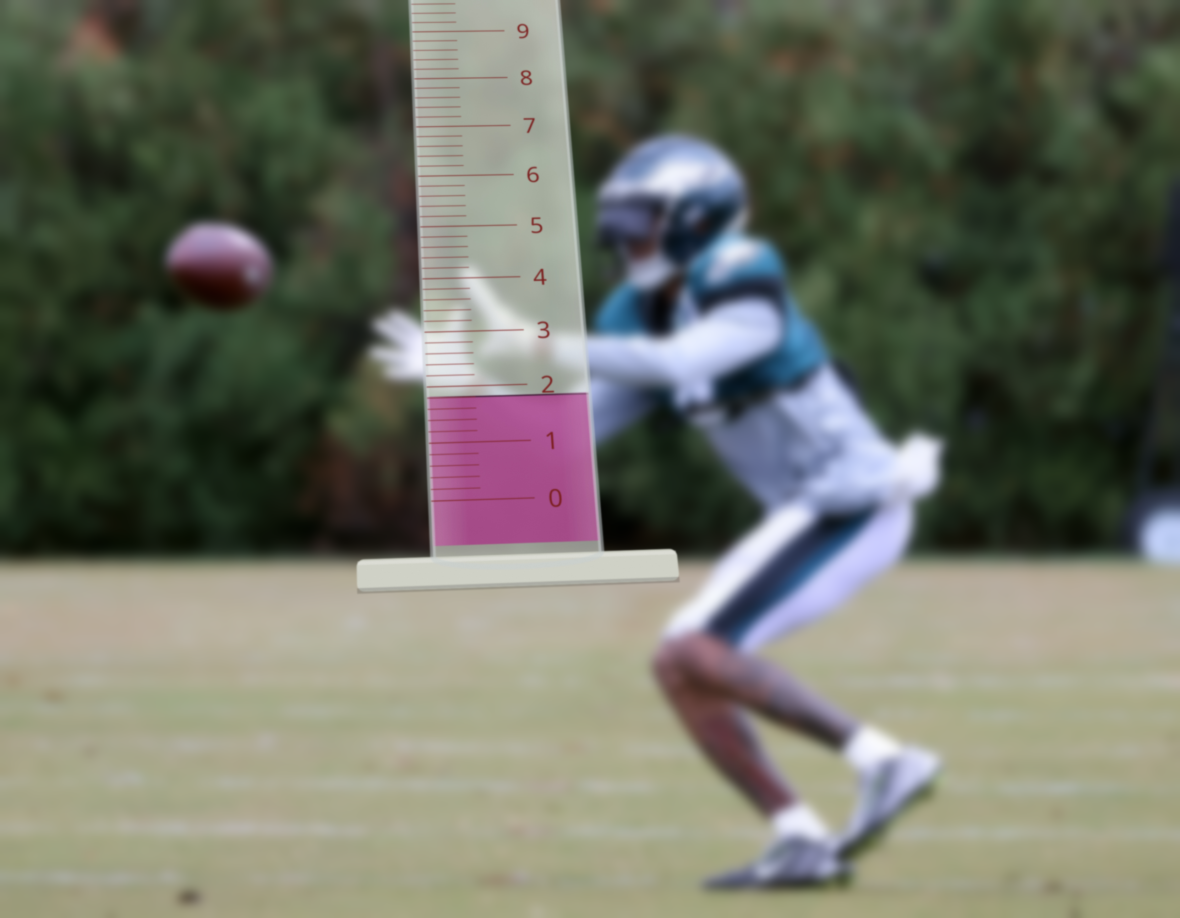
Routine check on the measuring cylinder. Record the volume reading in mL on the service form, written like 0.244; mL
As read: 1.8; mL
